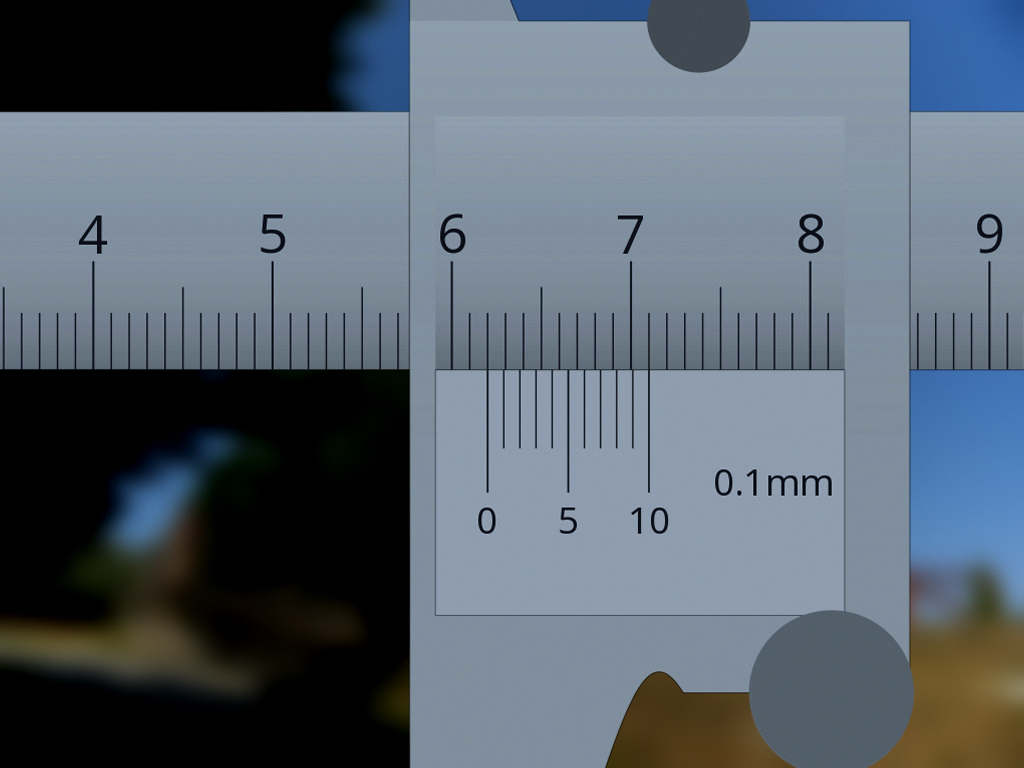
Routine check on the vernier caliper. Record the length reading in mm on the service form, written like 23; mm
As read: 62.0; mm
